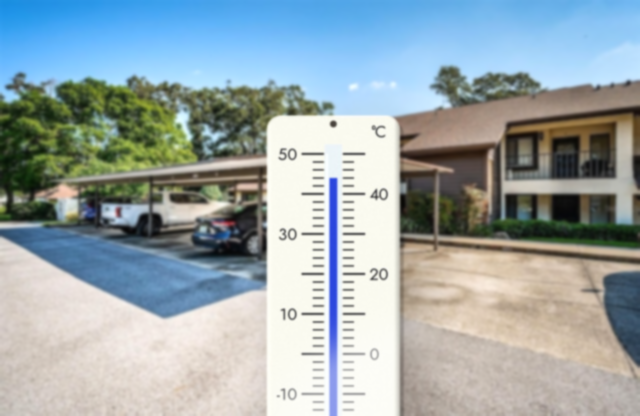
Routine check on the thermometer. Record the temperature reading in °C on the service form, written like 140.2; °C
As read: 44; °C
